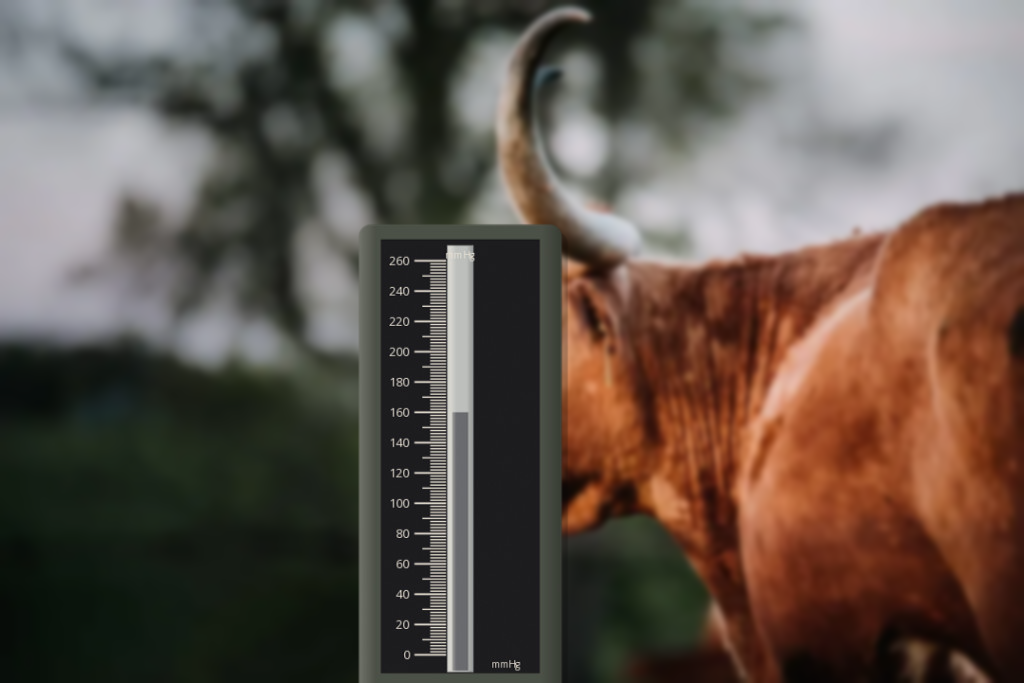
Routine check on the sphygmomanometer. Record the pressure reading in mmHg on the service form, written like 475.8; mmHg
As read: 160; mmHg
